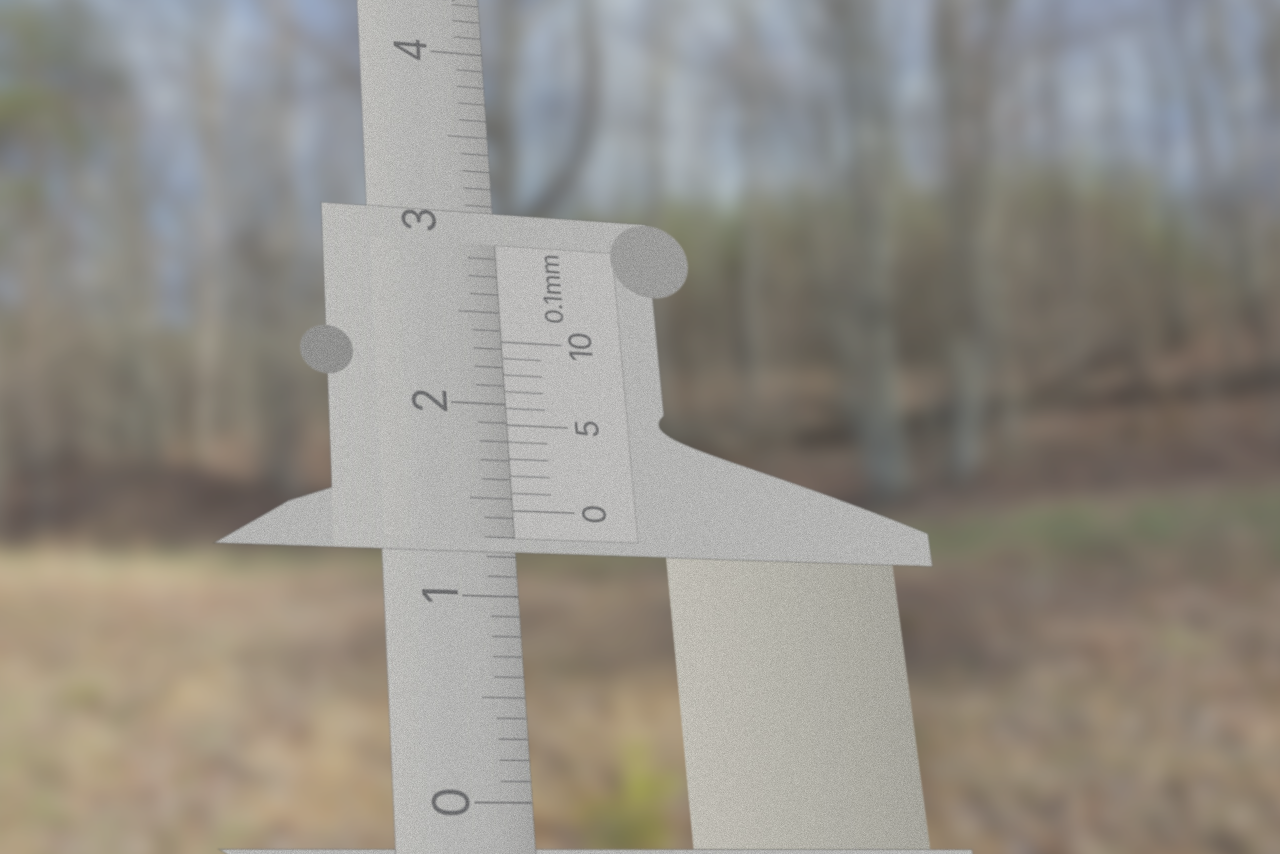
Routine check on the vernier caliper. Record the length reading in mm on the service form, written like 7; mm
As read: 14.4; mm
